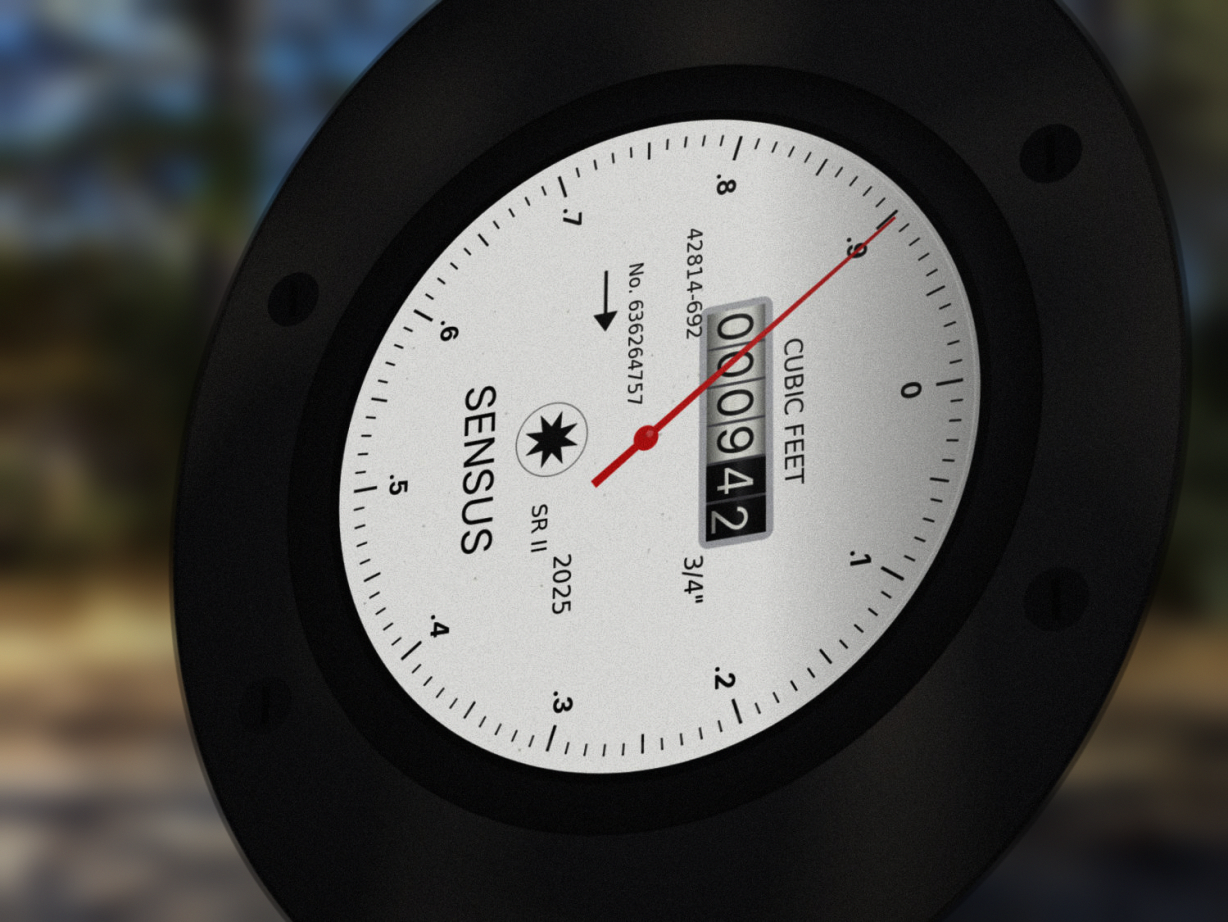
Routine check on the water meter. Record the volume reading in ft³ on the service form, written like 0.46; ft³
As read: 941.90; ft³
